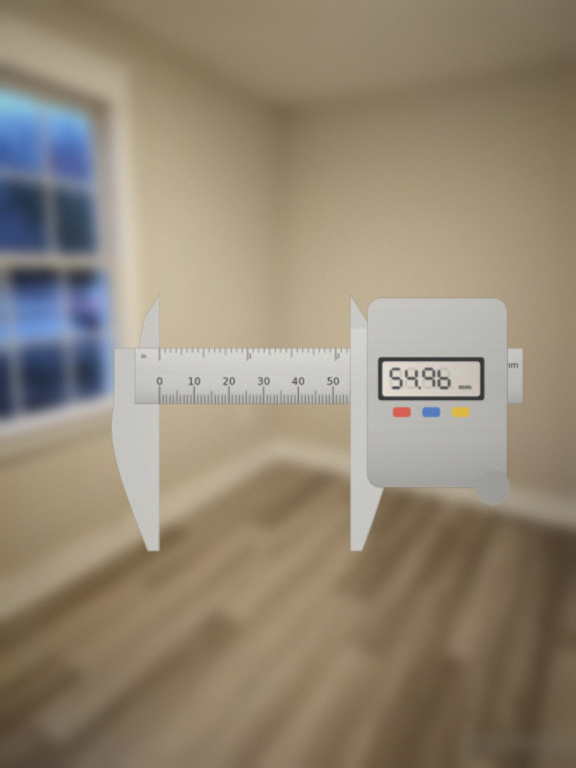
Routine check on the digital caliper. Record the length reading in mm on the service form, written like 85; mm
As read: 54.96; mm
